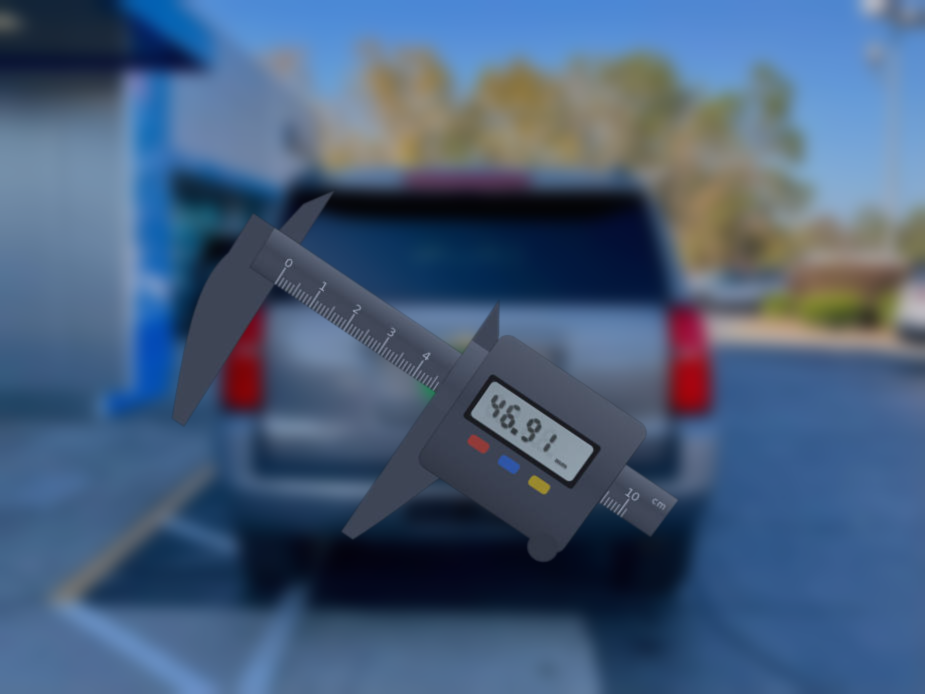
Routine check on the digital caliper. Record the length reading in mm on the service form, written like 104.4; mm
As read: 46.91; mm
